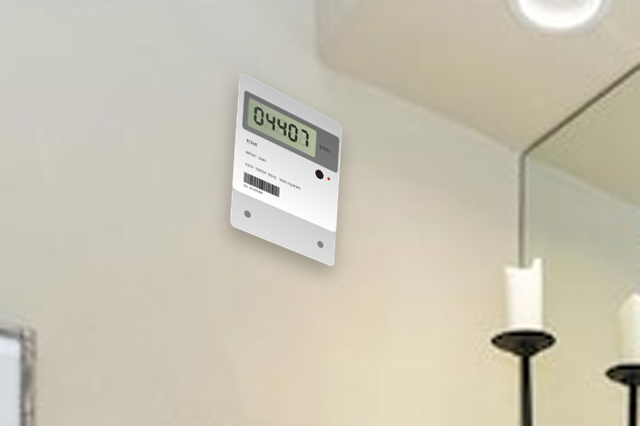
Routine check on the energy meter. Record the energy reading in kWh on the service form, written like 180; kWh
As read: 4407; kWh
